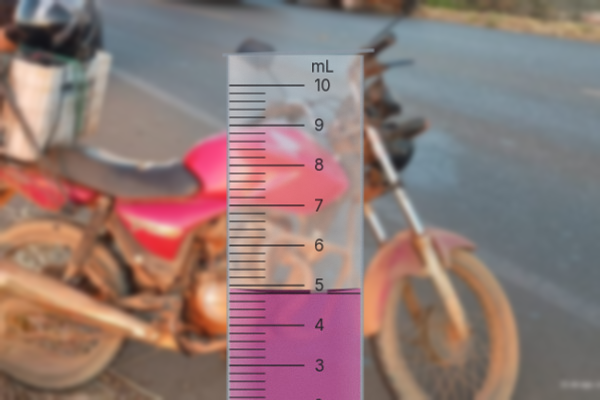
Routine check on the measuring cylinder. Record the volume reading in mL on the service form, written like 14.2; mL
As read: 4.8; mL
